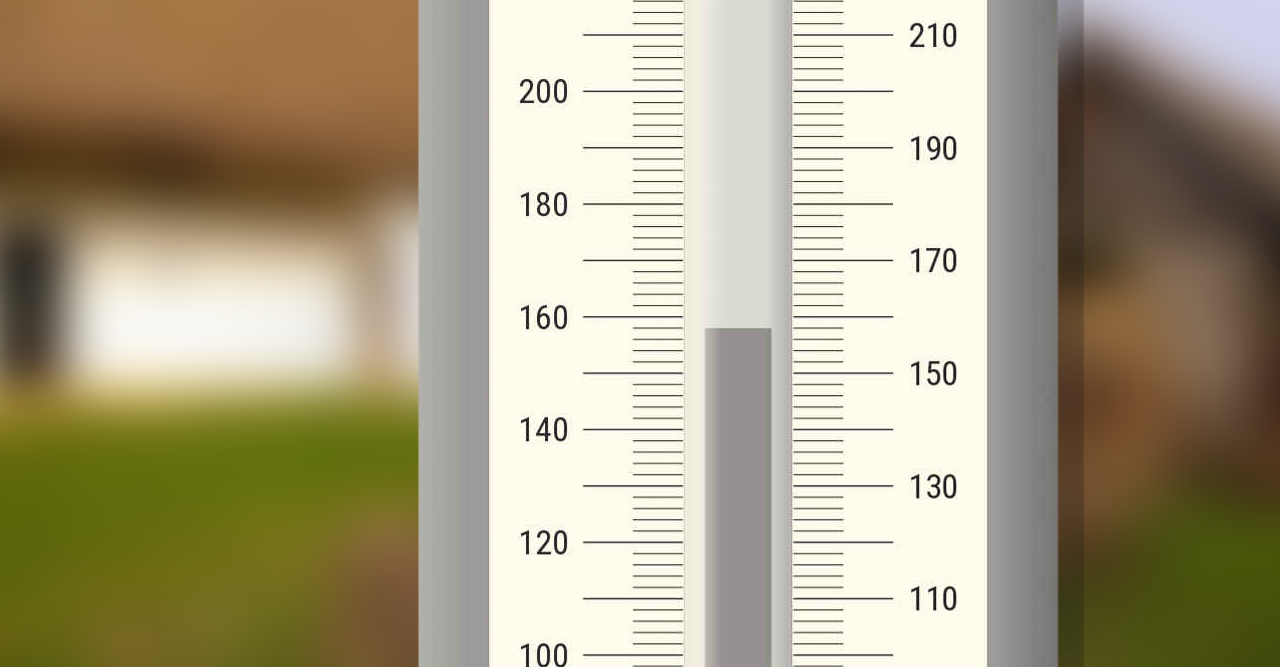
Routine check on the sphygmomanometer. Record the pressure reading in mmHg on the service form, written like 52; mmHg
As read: 158; mmHg
